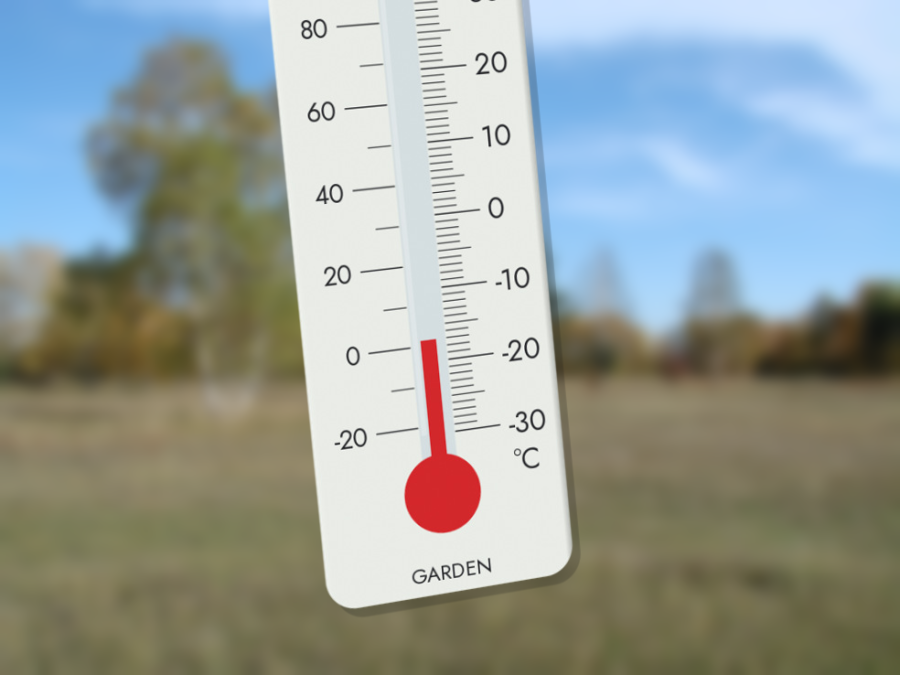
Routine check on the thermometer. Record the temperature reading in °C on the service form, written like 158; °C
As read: -17; °C
